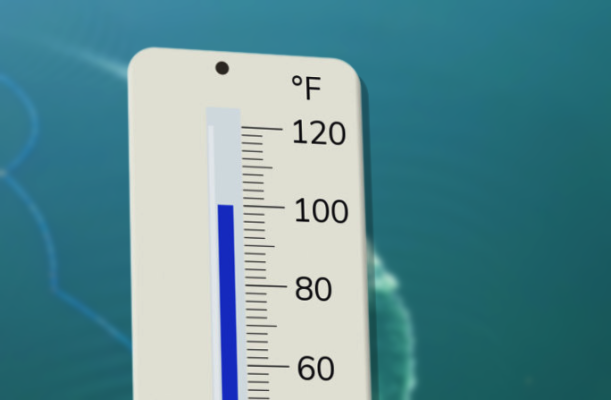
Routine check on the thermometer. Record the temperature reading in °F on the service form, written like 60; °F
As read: 100; °F
